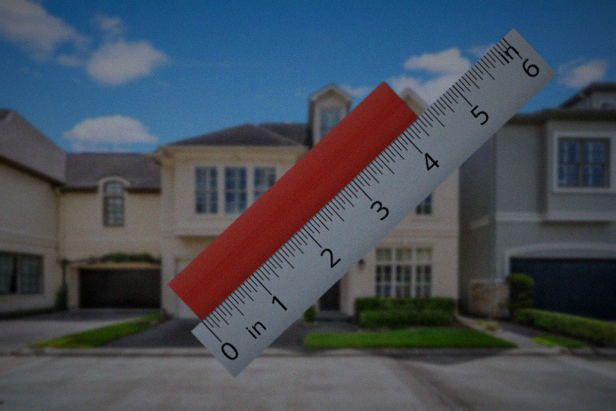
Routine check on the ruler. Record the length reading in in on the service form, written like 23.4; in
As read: 4.3125; in
